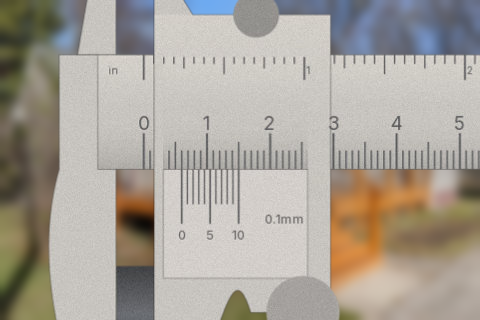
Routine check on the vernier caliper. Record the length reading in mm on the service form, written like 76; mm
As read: 6.0; mm
